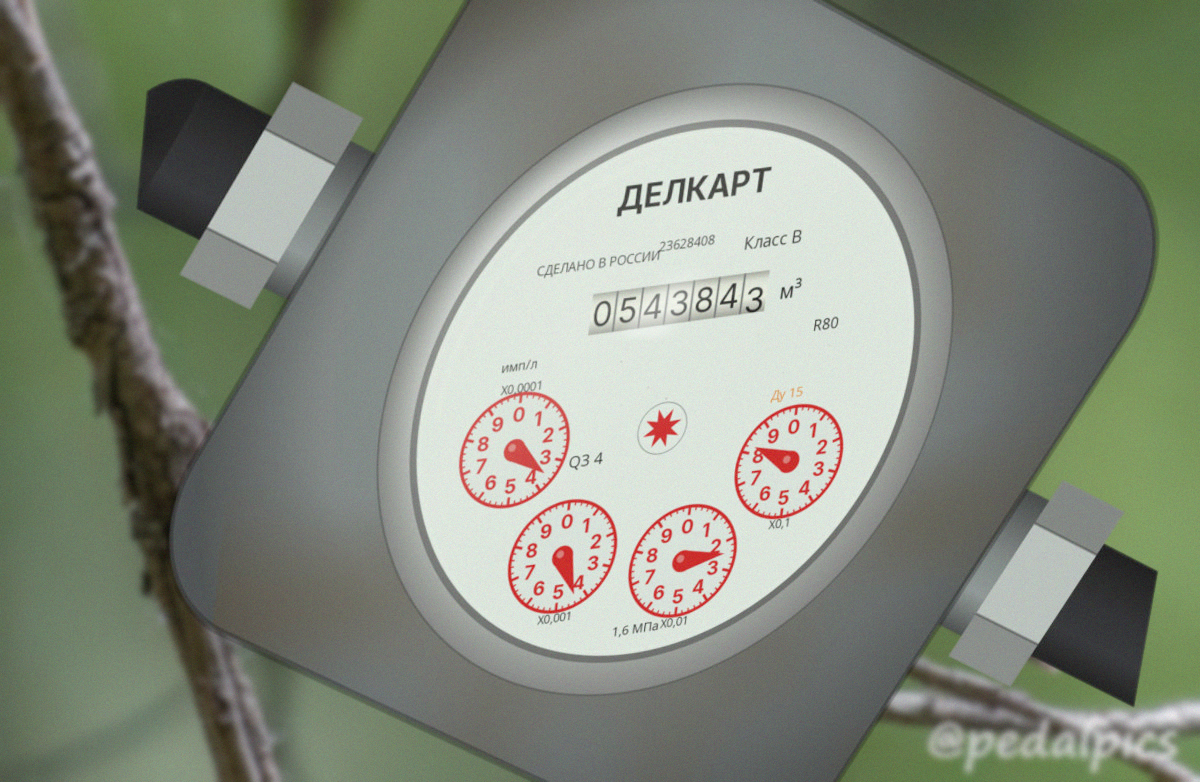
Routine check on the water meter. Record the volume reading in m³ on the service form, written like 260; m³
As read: 543842.8243; m³
